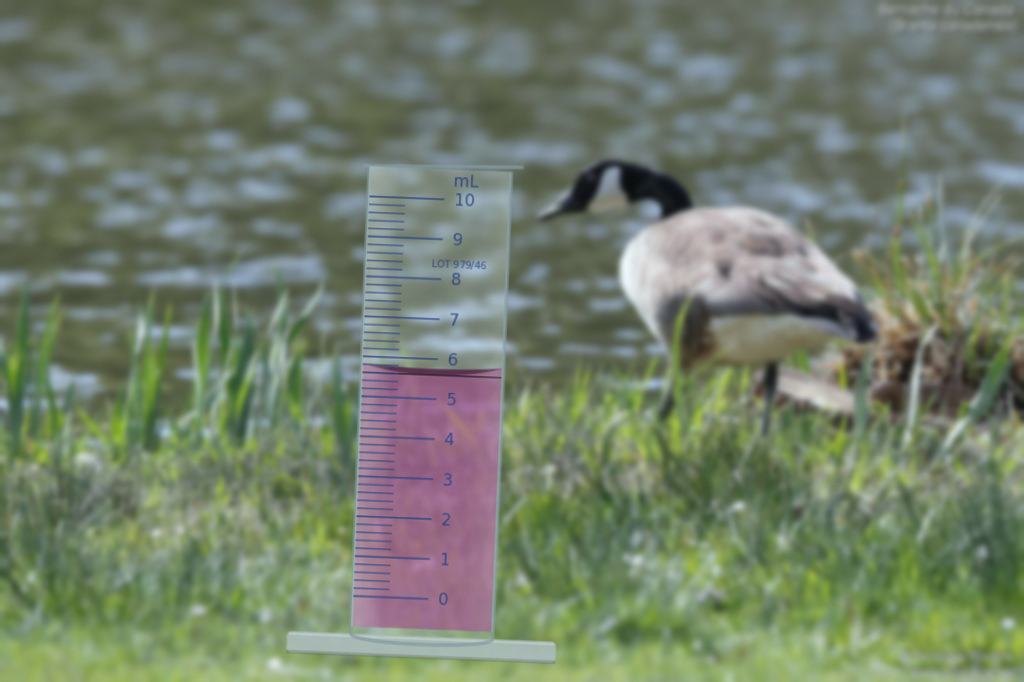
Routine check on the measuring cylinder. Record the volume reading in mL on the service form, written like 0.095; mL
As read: 5.6; mL
